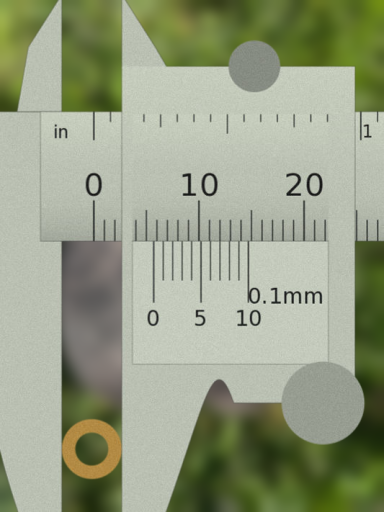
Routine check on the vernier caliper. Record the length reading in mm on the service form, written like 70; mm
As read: 5.7; mm
